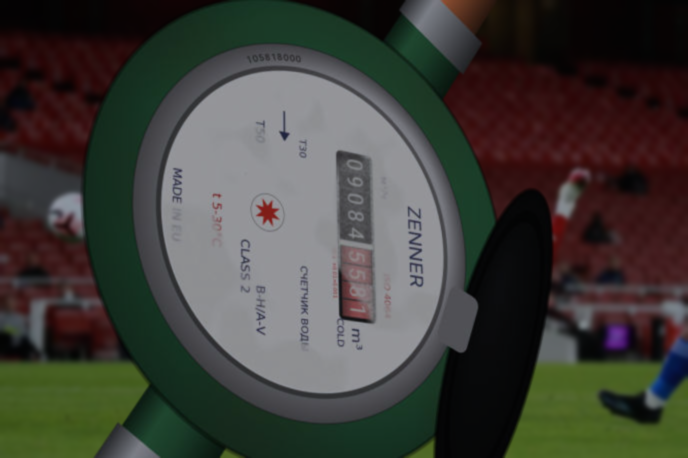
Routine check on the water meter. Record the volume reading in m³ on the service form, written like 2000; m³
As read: 9084.5581; m³
